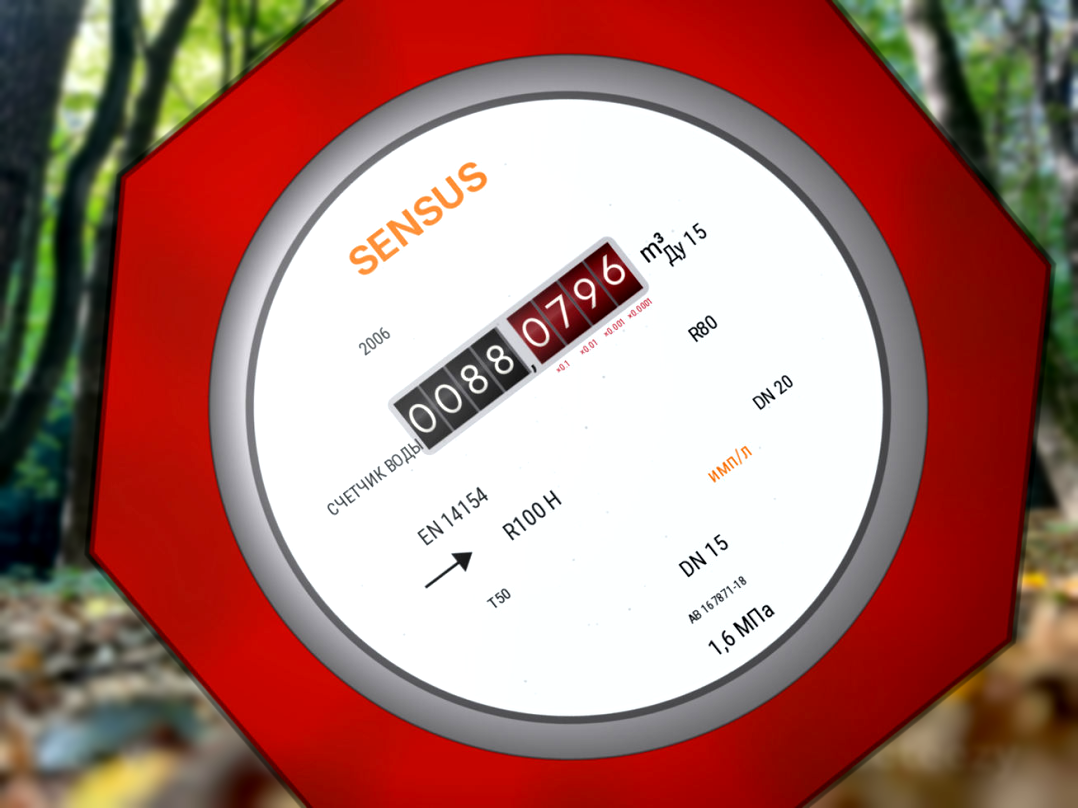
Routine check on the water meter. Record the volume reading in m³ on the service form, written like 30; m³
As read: 88.0796; m³
